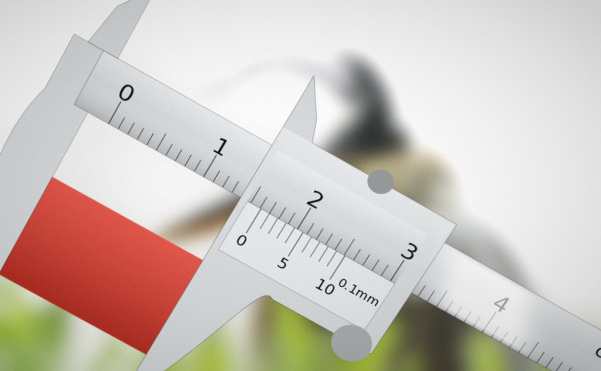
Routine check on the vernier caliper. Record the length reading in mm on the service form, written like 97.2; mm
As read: 16.1; mm
